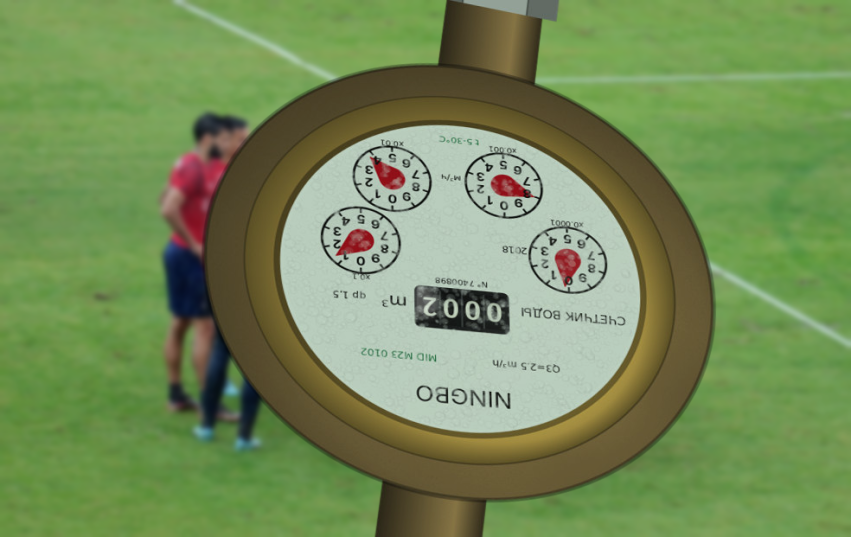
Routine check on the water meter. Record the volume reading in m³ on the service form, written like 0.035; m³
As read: 2.1380; m³
